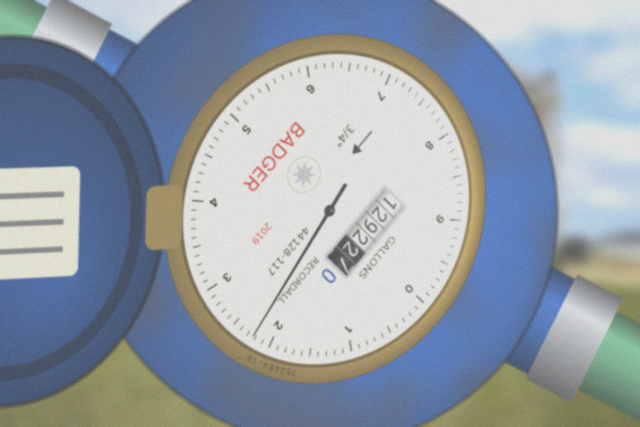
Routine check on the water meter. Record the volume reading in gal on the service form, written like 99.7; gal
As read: 1292272.2; gal
